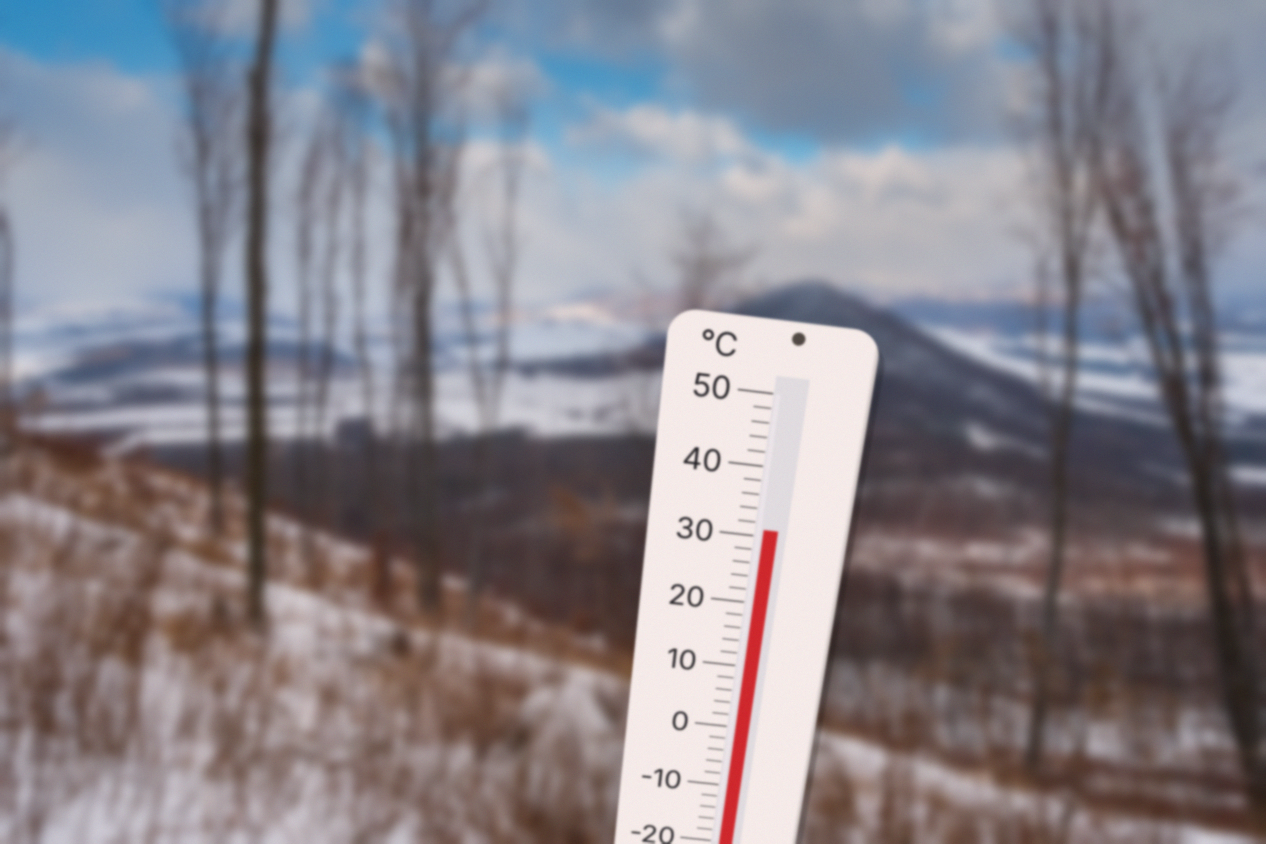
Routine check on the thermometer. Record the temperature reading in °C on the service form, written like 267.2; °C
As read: 31; °C
